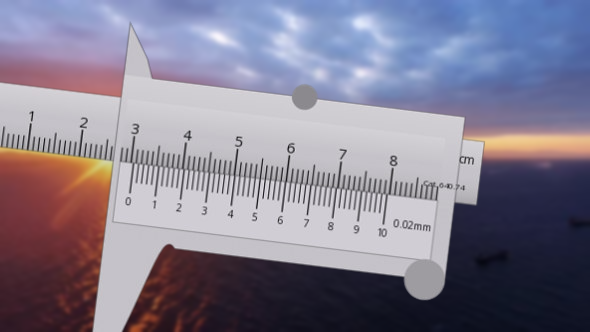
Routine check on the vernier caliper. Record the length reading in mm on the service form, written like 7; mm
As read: 30.5; mm
